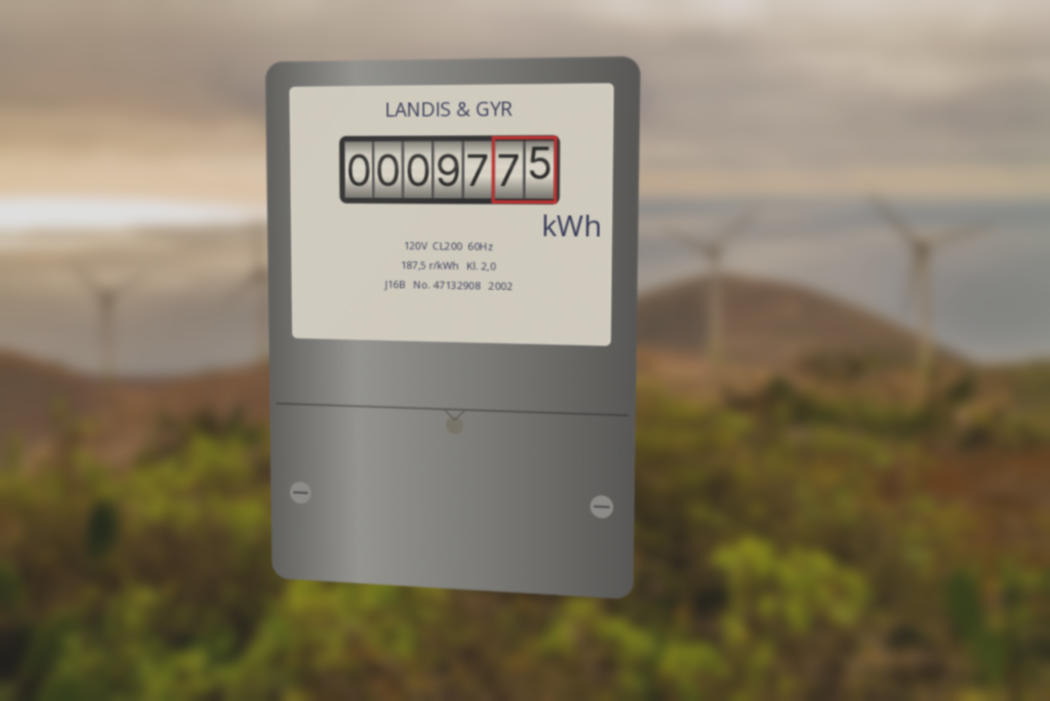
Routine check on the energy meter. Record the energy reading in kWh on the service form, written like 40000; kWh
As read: 97.75; kWh
